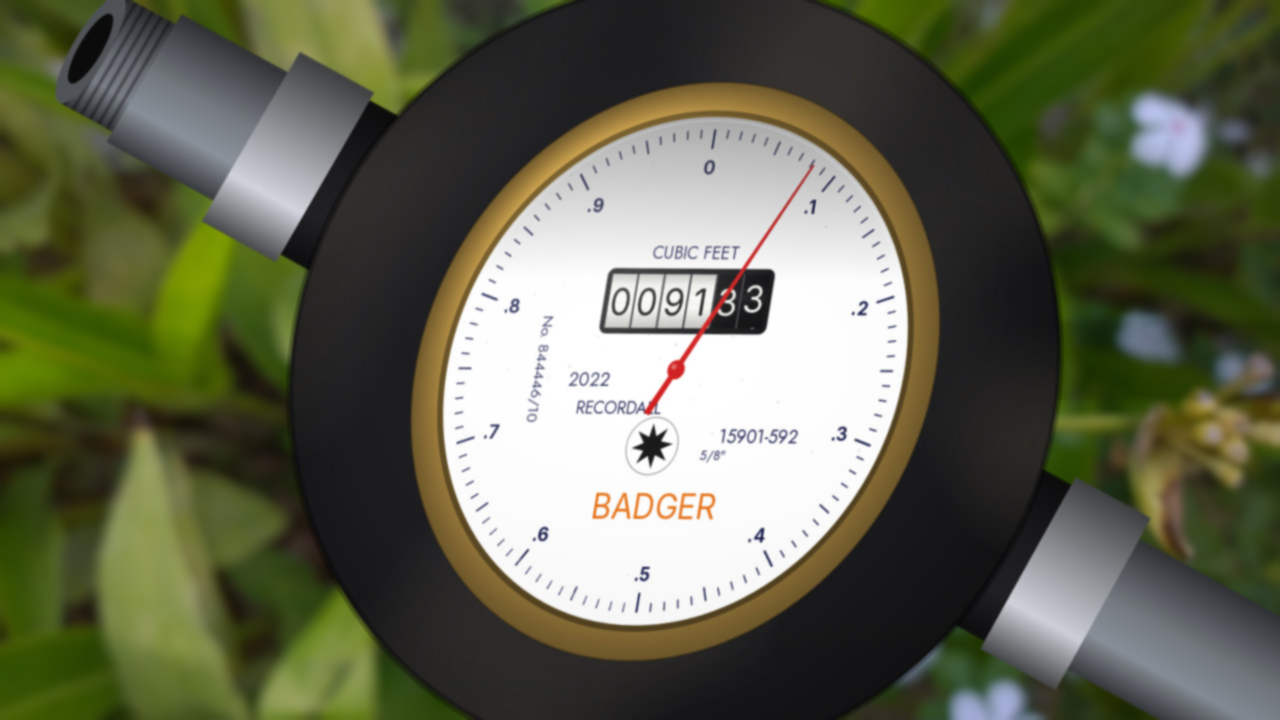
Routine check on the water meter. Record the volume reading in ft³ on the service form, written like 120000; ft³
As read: 9133.08; ft³
